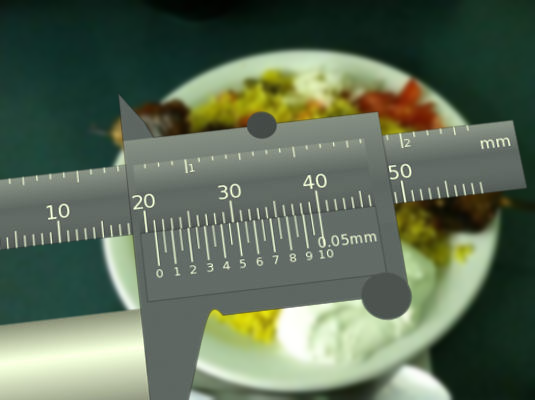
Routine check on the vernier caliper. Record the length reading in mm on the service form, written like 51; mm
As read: 21.0; mm
